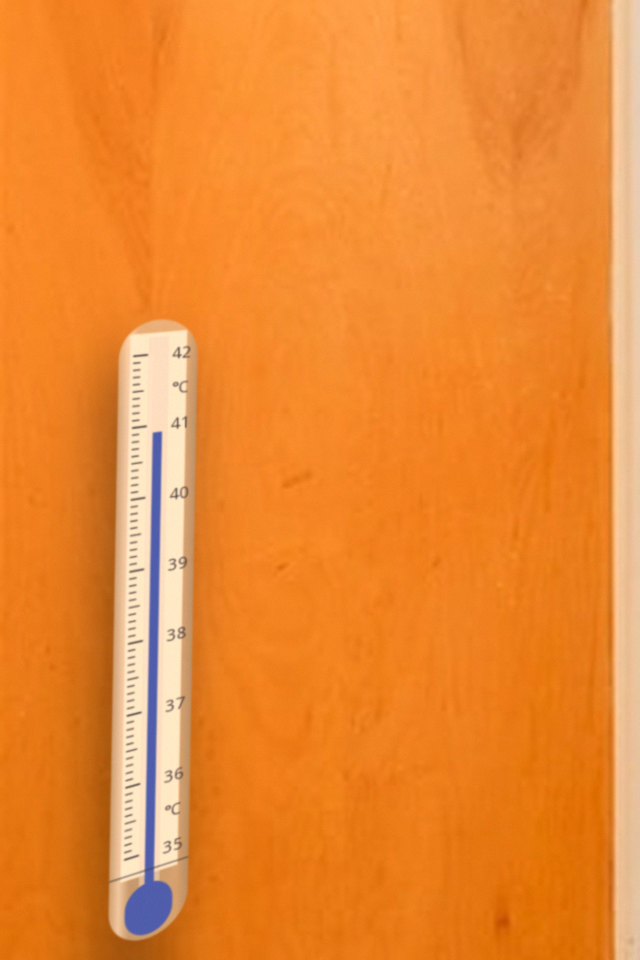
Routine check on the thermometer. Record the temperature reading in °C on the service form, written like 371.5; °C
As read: 40.9; °C
